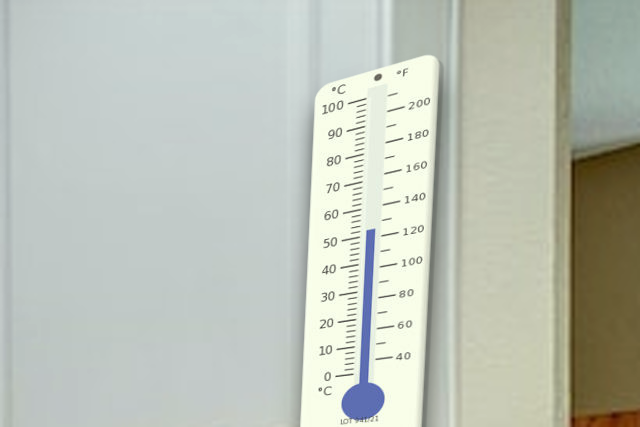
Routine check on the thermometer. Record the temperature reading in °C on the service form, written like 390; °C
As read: 52; °C
